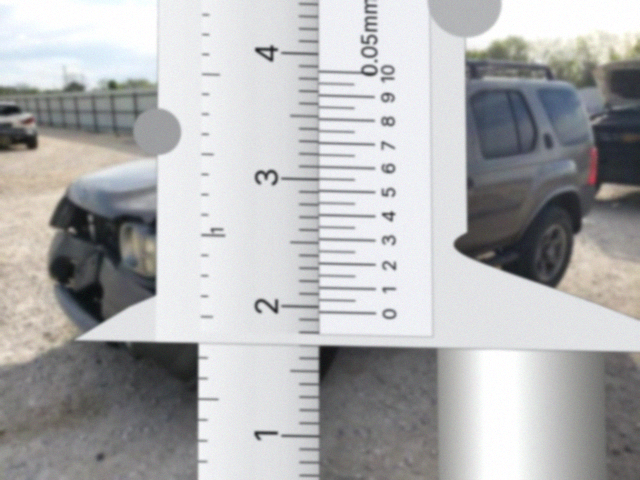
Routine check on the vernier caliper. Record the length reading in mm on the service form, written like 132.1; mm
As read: 19.6; mm
